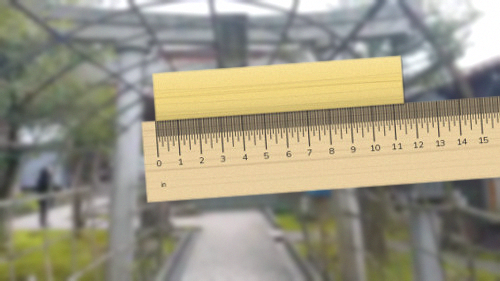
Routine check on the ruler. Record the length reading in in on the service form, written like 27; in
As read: 11.5; in
